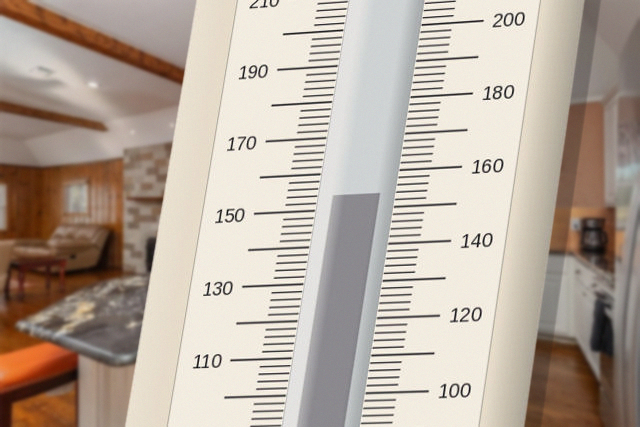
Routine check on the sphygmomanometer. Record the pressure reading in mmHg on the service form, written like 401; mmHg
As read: 154; mmHg
